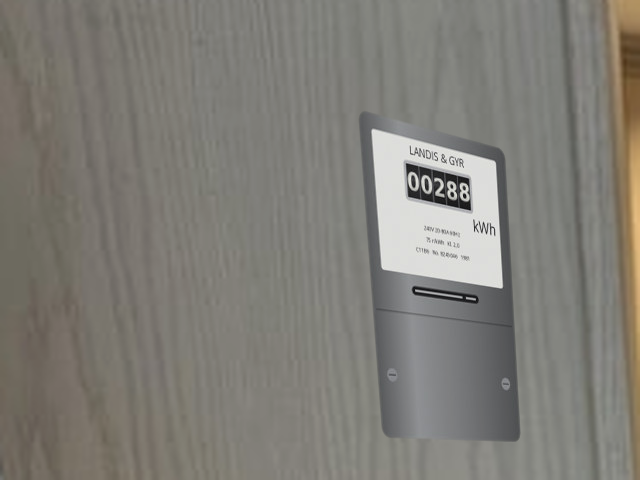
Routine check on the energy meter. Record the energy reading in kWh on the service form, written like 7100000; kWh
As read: 288; kWh
